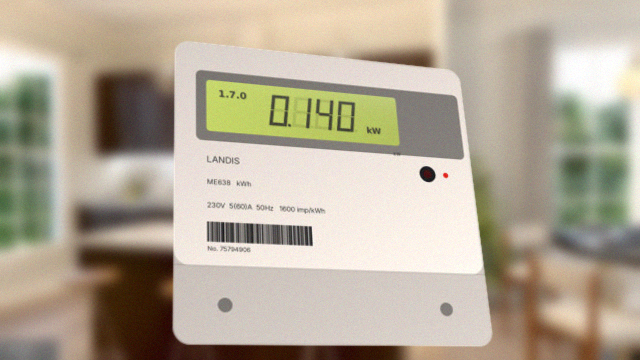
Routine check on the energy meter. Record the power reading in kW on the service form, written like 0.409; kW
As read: 0.140; kW
